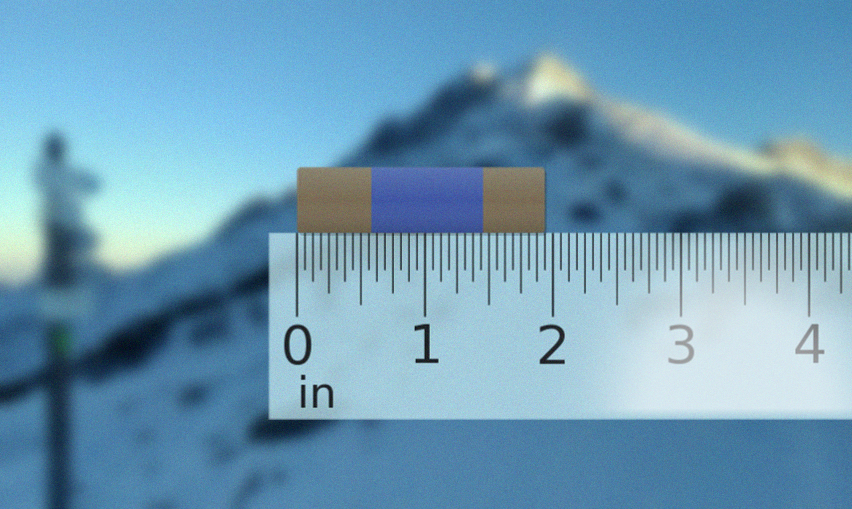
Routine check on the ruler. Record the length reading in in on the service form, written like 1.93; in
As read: 1.9375; in
